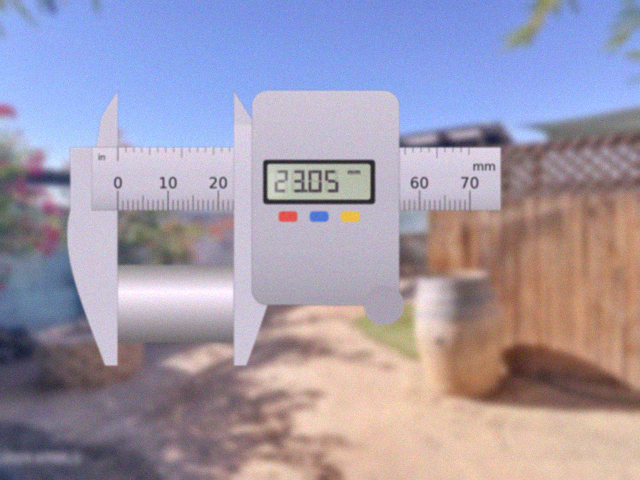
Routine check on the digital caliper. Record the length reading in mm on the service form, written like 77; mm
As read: 23.05; mm
